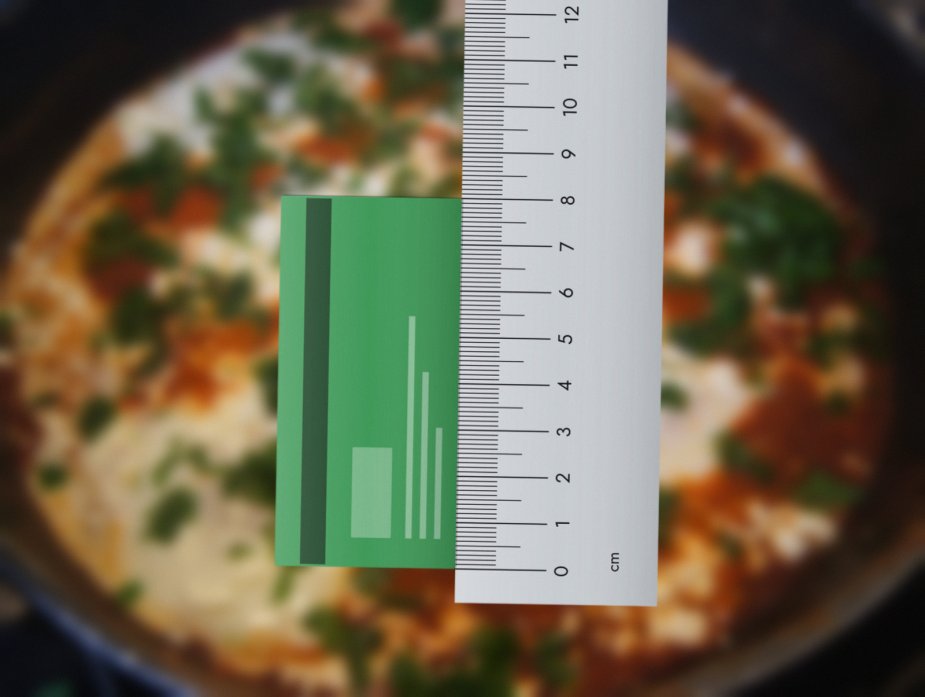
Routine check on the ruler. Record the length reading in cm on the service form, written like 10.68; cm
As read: 8; cm
